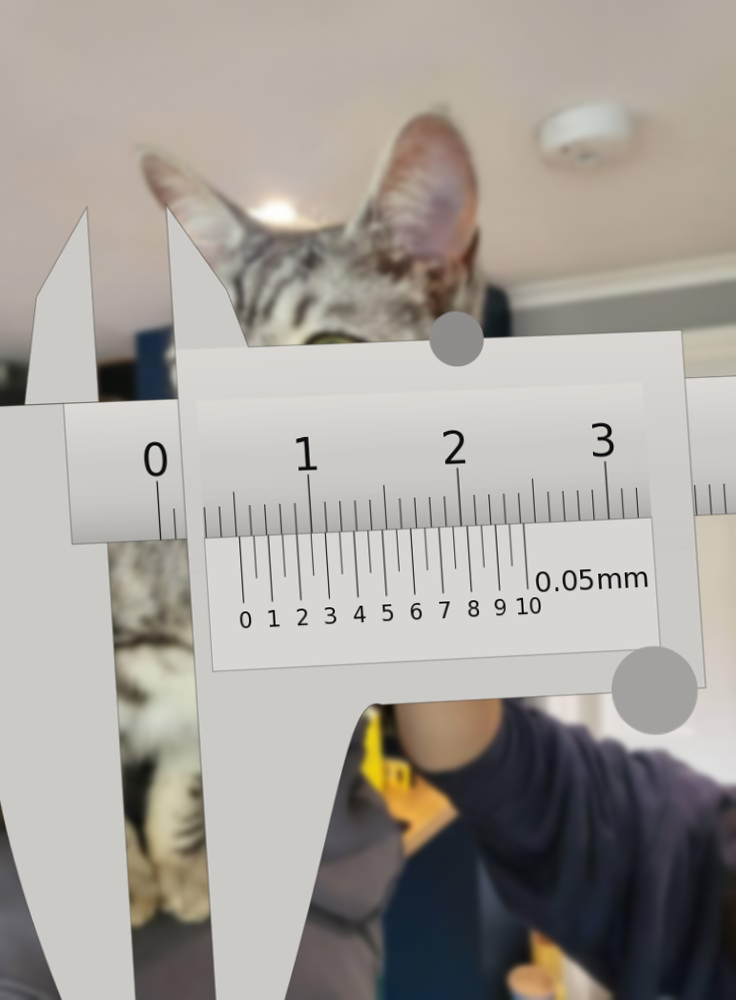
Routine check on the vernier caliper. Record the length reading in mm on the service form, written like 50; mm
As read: 5.2; mm
